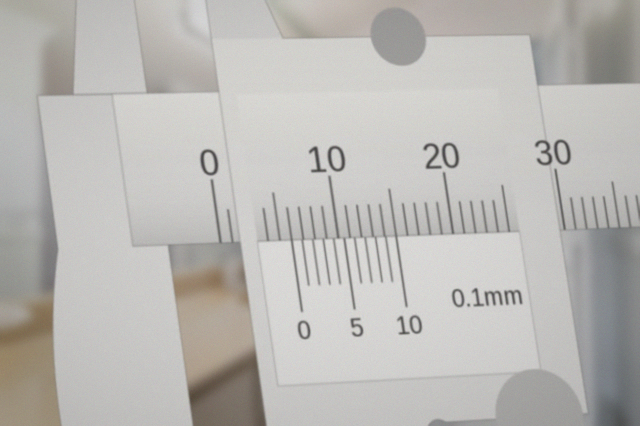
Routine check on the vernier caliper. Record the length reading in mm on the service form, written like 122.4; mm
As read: 6.0; mm
